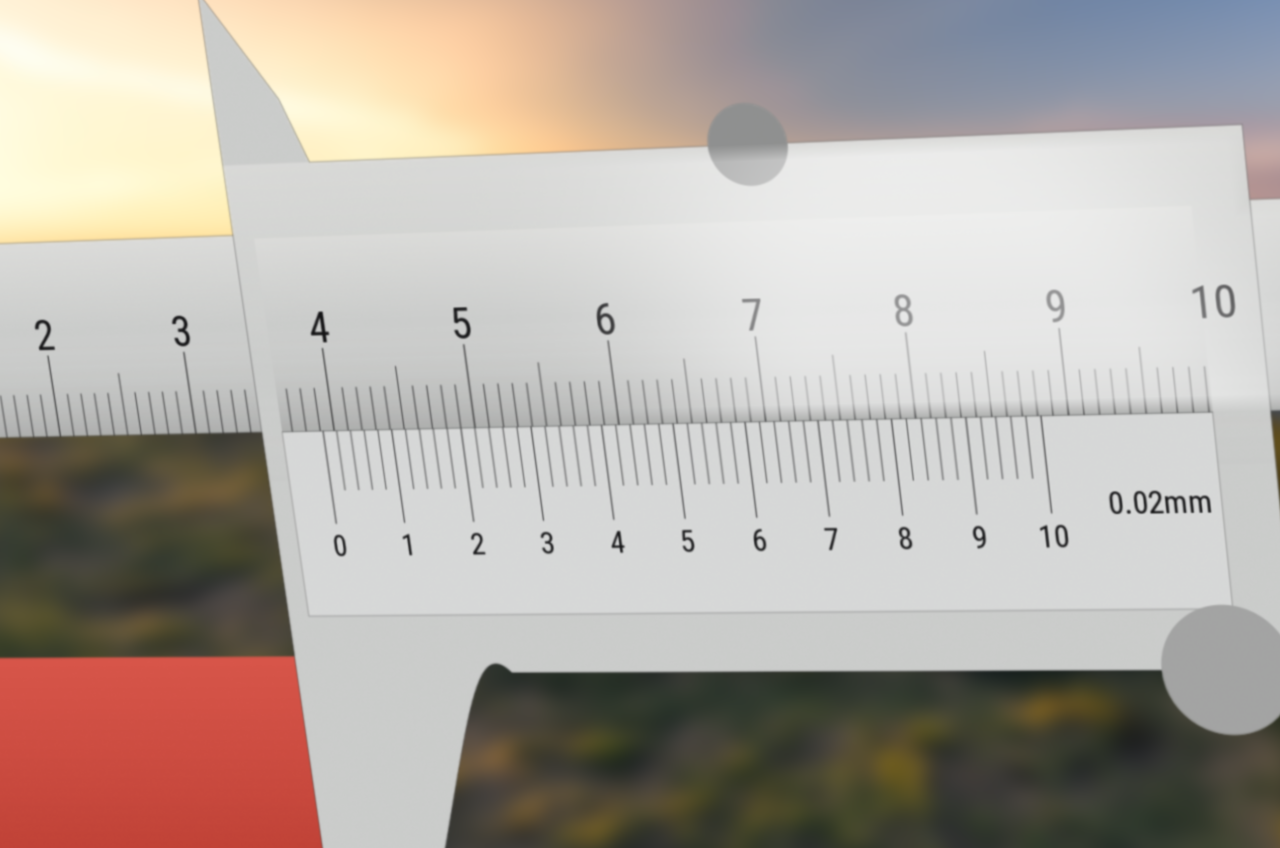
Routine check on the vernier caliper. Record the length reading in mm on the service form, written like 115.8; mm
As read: 39.2; mm
